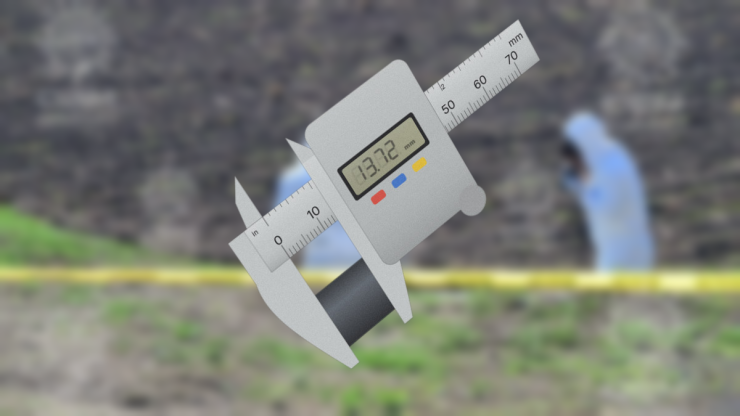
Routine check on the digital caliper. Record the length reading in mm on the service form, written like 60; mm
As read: 13.72; mm
